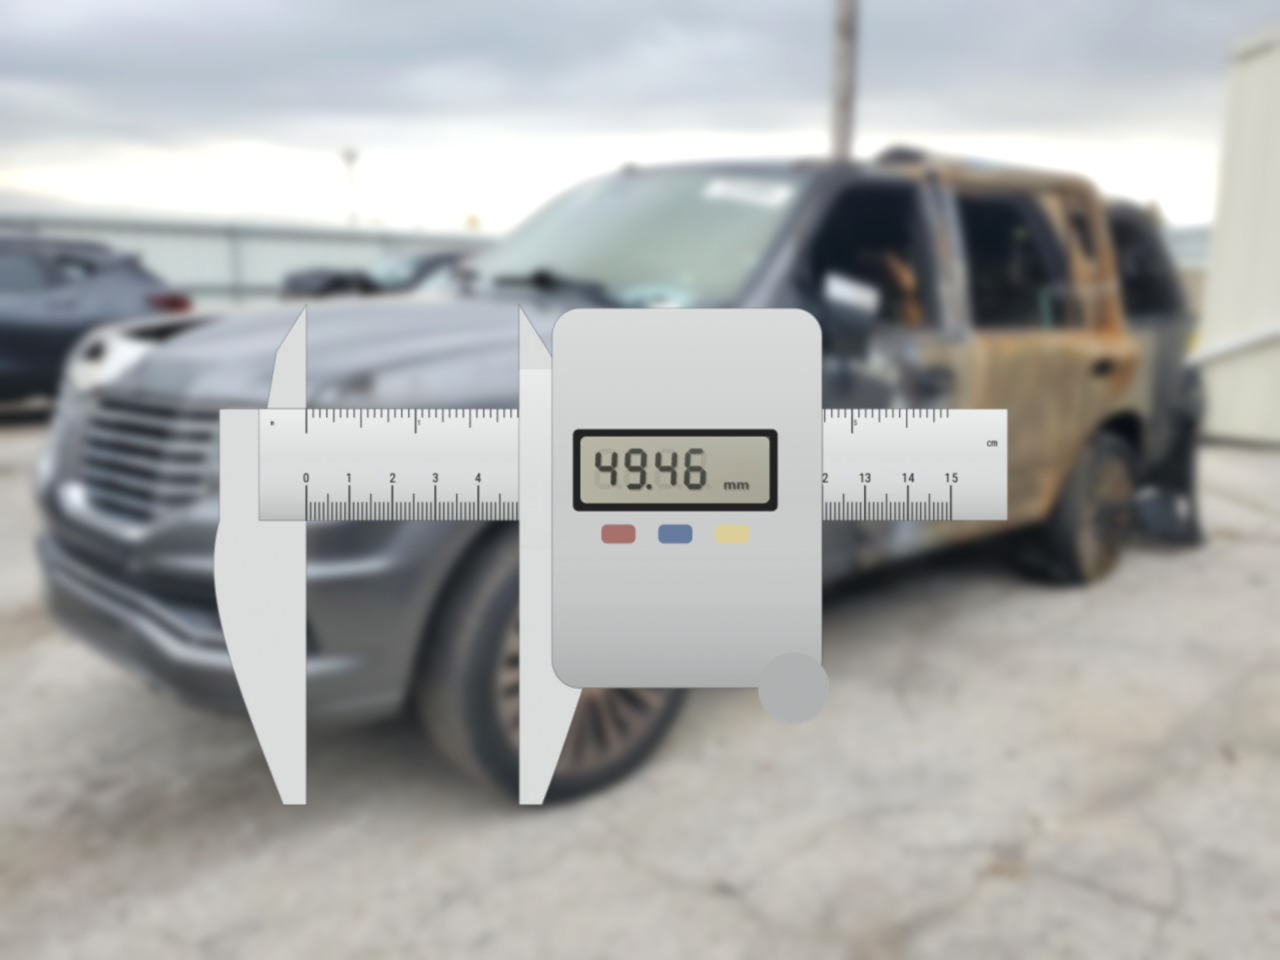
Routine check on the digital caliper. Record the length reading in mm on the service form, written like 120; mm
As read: 49.46; mm
